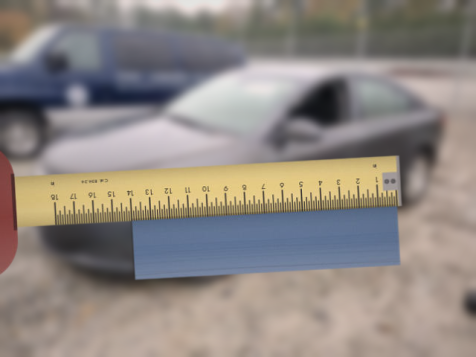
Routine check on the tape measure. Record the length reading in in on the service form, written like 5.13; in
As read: 14; in
